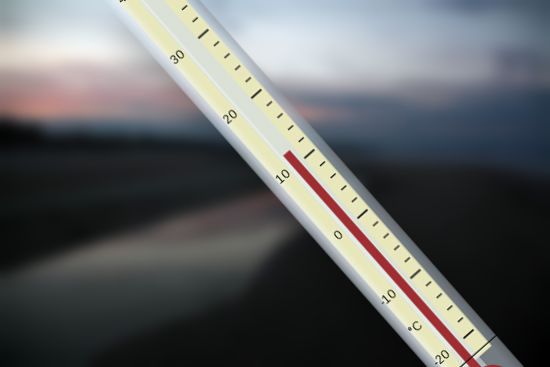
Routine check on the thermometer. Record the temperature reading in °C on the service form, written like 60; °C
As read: 12; °C
